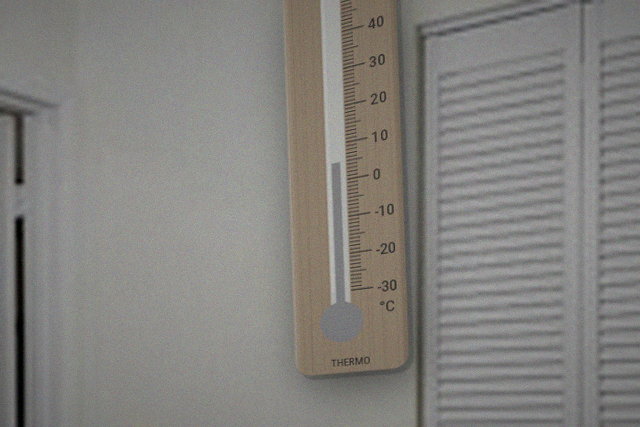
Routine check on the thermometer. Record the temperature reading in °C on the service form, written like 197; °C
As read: 5; °C
